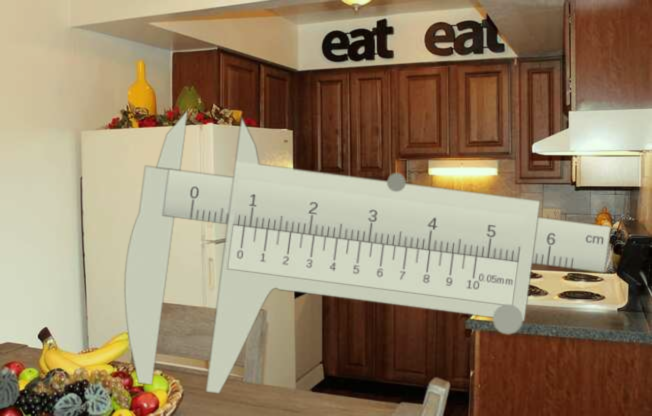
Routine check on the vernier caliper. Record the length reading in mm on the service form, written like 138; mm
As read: 9.0; mm
